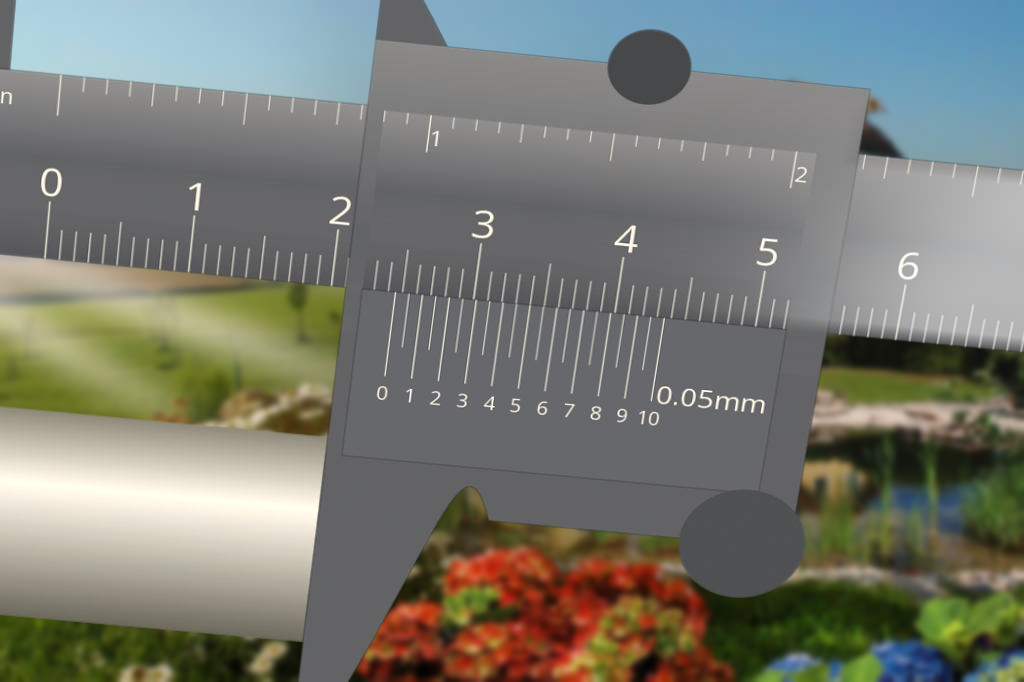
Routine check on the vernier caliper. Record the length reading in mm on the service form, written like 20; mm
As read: 24.5; mm
